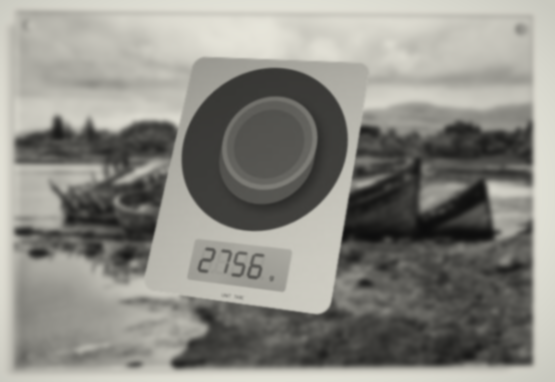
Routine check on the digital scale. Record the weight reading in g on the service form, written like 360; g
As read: 2756; g
